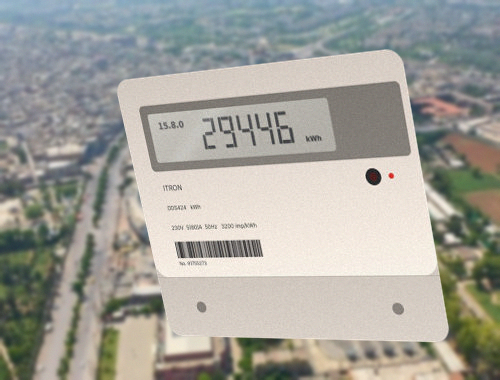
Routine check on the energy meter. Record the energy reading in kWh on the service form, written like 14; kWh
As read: 29446; kWh
